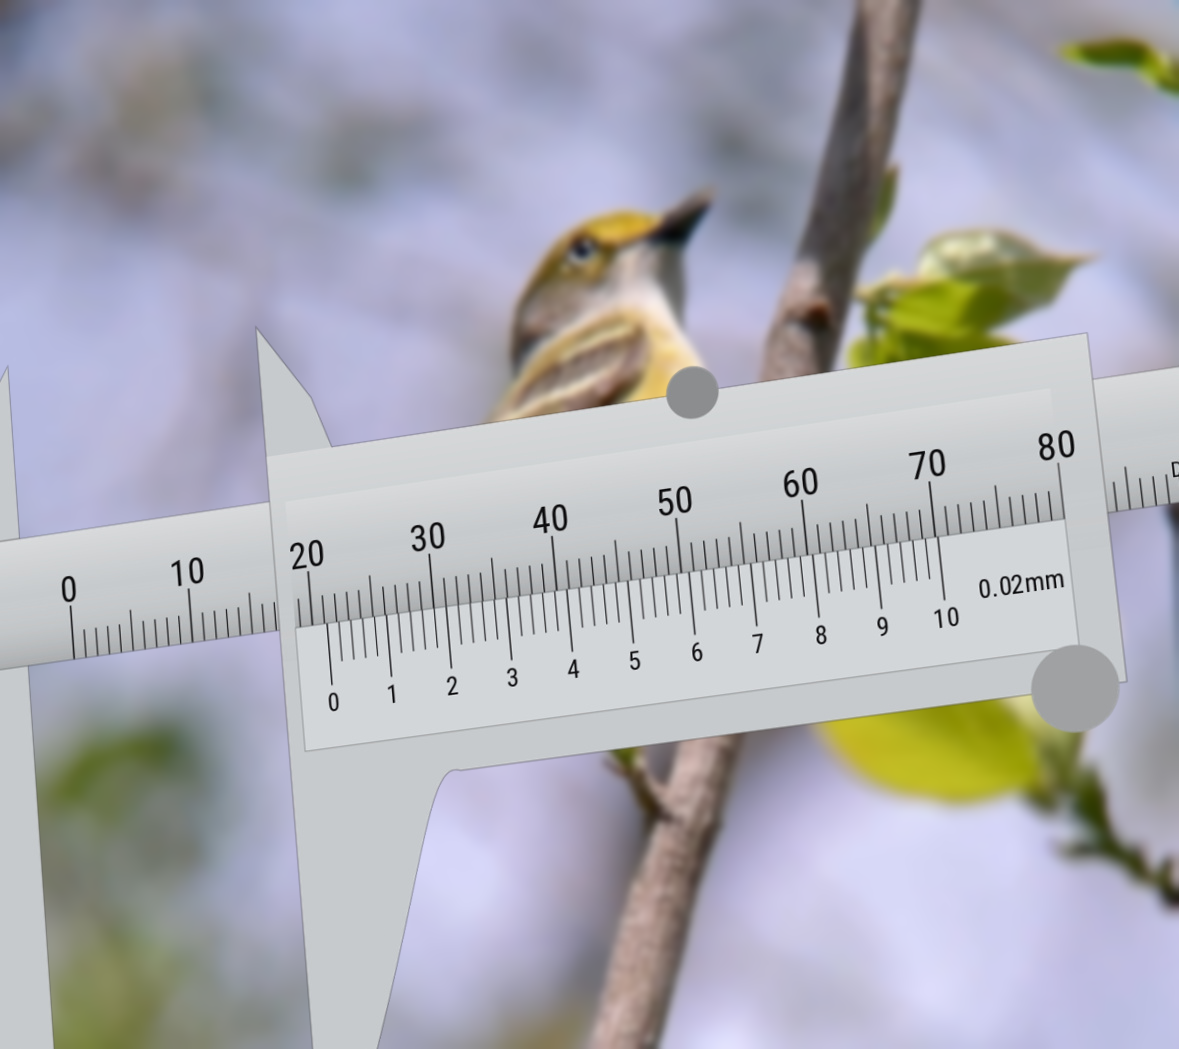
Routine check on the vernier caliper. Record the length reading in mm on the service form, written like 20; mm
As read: 21.2; mm
